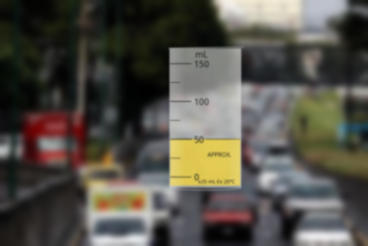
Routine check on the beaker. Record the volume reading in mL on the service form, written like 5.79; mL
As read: 50; mL
